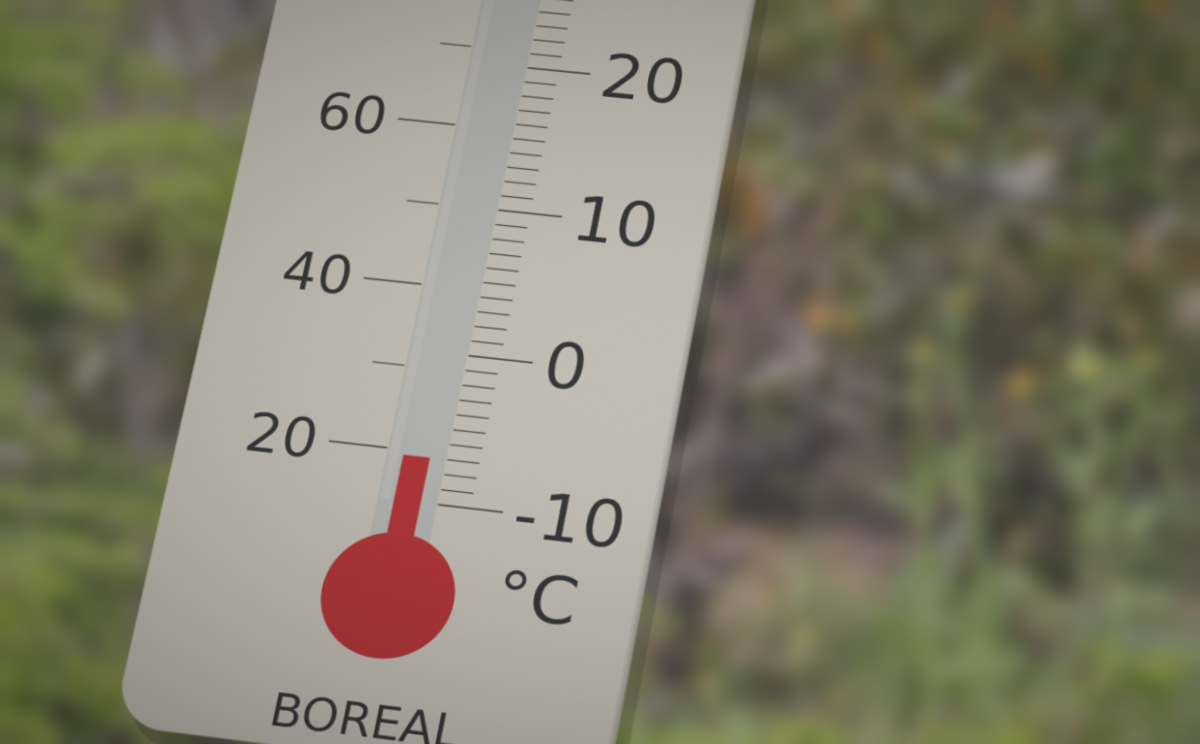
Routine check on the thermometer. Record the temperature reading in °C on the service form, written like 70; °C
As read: -7; °C
